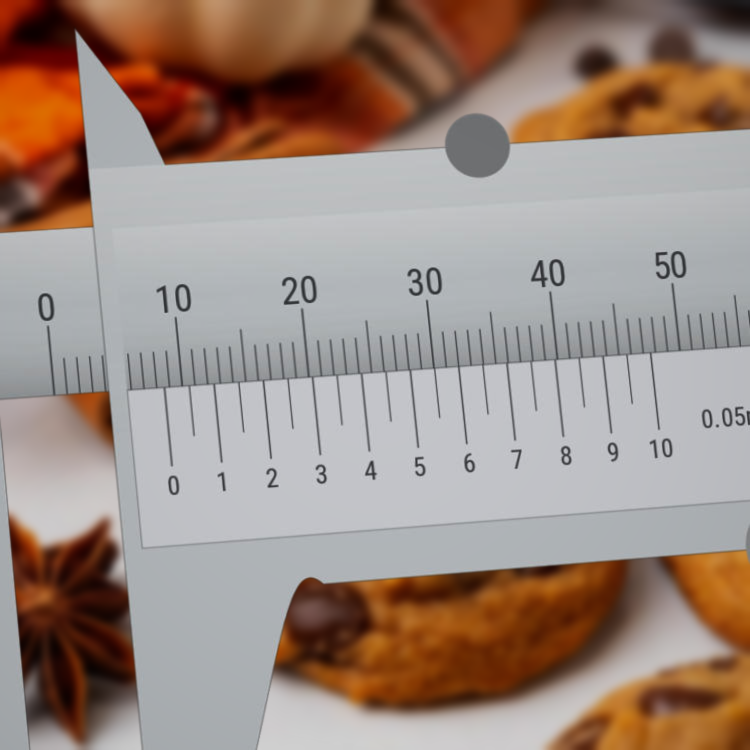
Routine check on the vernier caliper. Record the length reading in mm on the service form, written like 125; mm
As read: 8.6; mm
